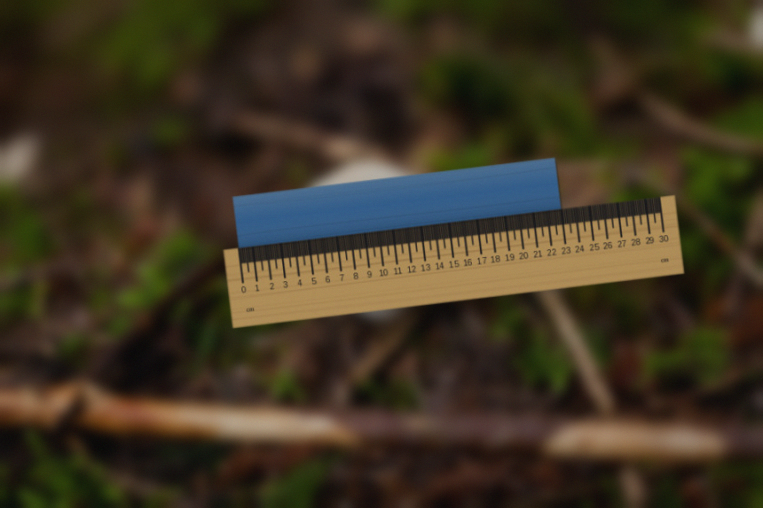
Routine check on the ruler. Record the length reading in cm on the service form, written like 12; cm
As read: 23; cm
